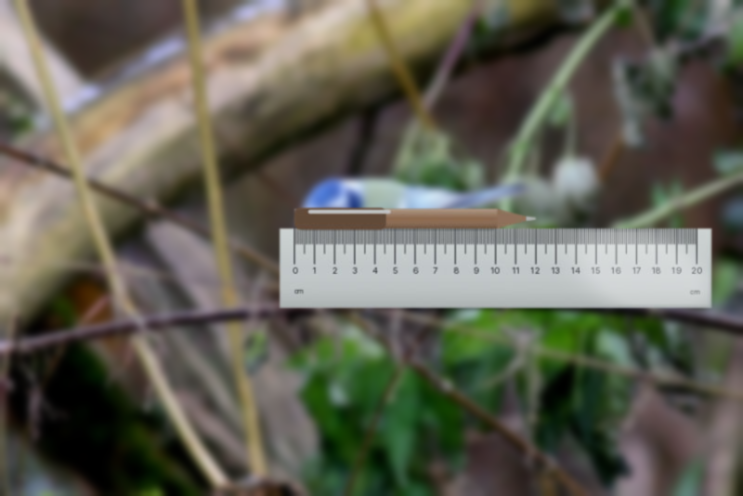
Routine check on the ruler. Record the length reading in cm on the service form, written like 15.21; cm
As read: 12; cm
